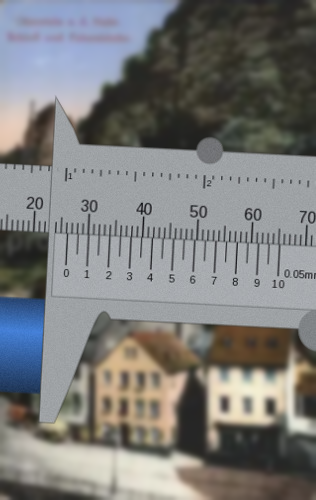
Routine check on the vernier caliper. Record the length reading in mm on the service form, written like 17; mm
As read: 26.2; mm
